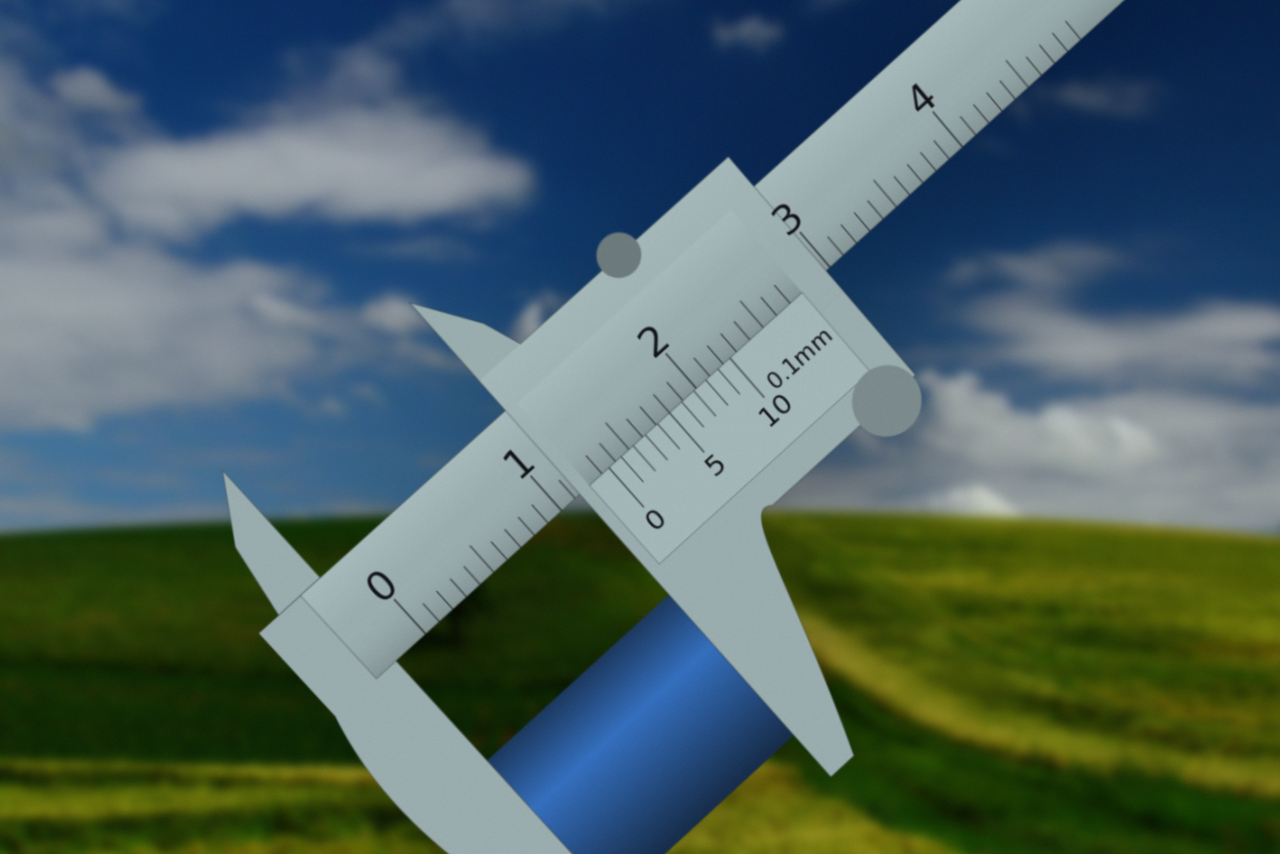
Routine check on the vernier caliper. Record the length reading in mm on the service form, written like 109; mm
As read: 13.5; mm
